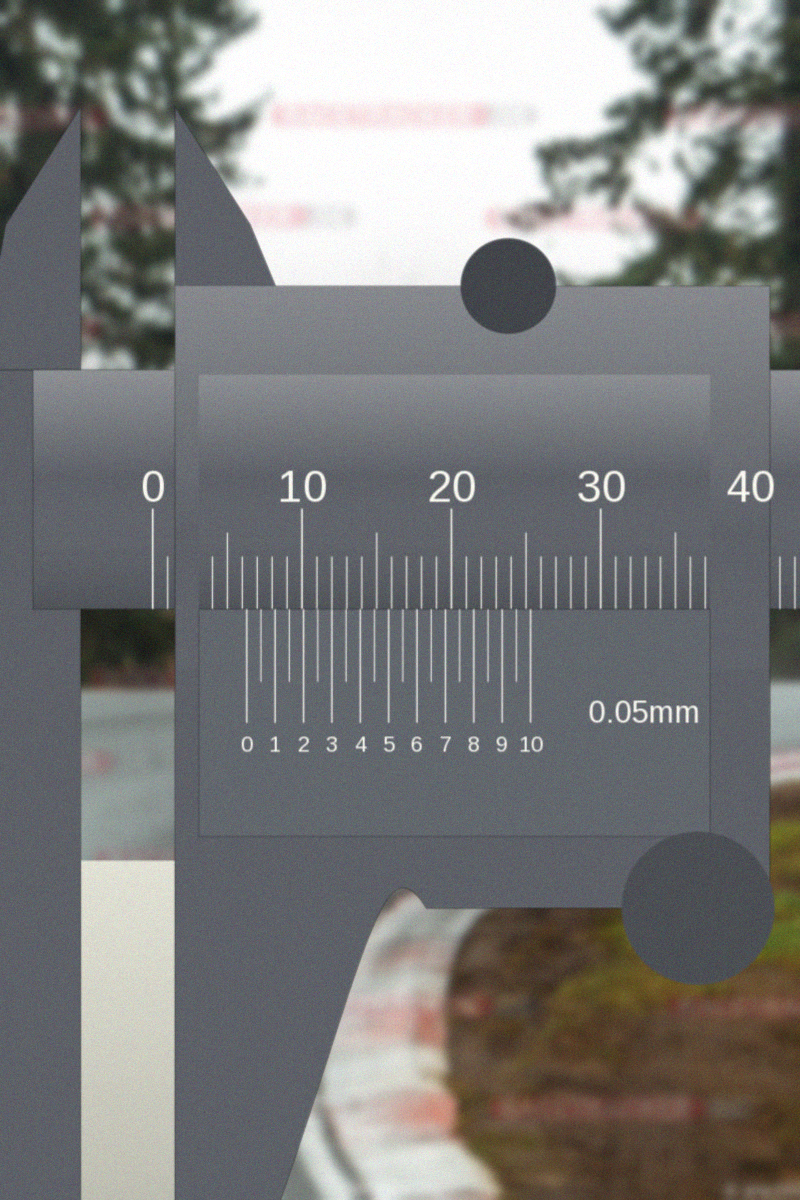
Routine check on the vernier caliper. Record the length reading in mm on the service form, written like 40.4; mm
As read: 6.3; mm
